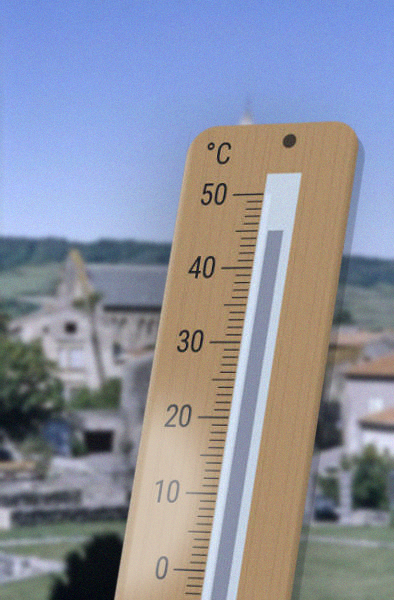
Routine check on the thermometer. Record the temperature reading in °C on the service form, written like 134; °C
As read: 45; °C
